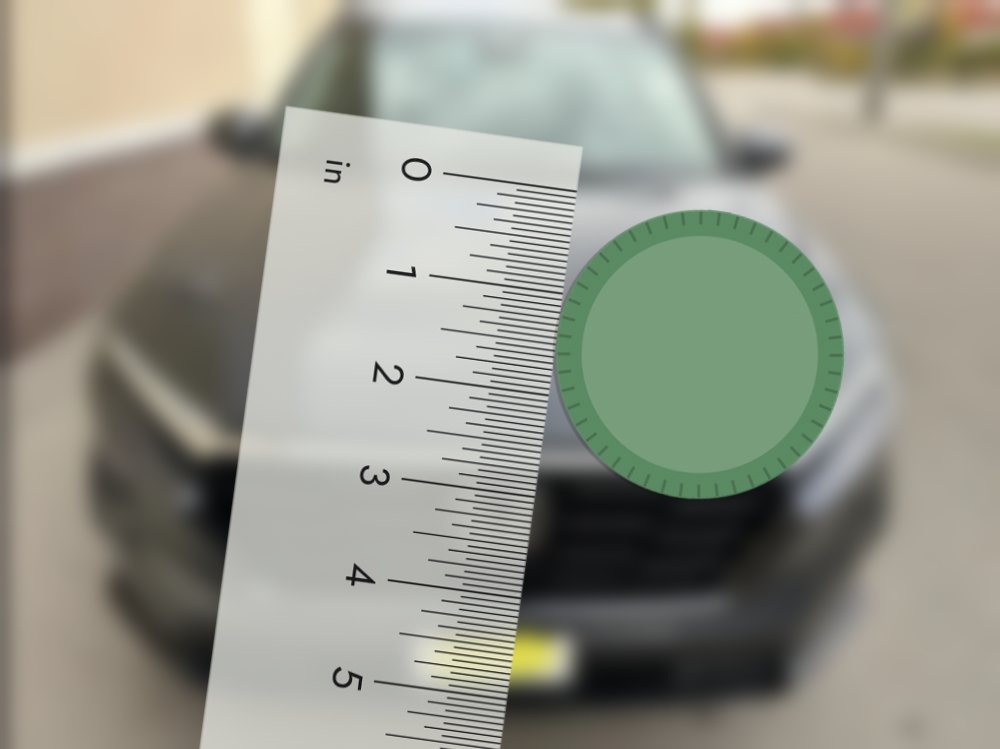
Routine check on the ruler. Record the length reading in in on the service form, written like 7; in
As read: 2.8125; in
